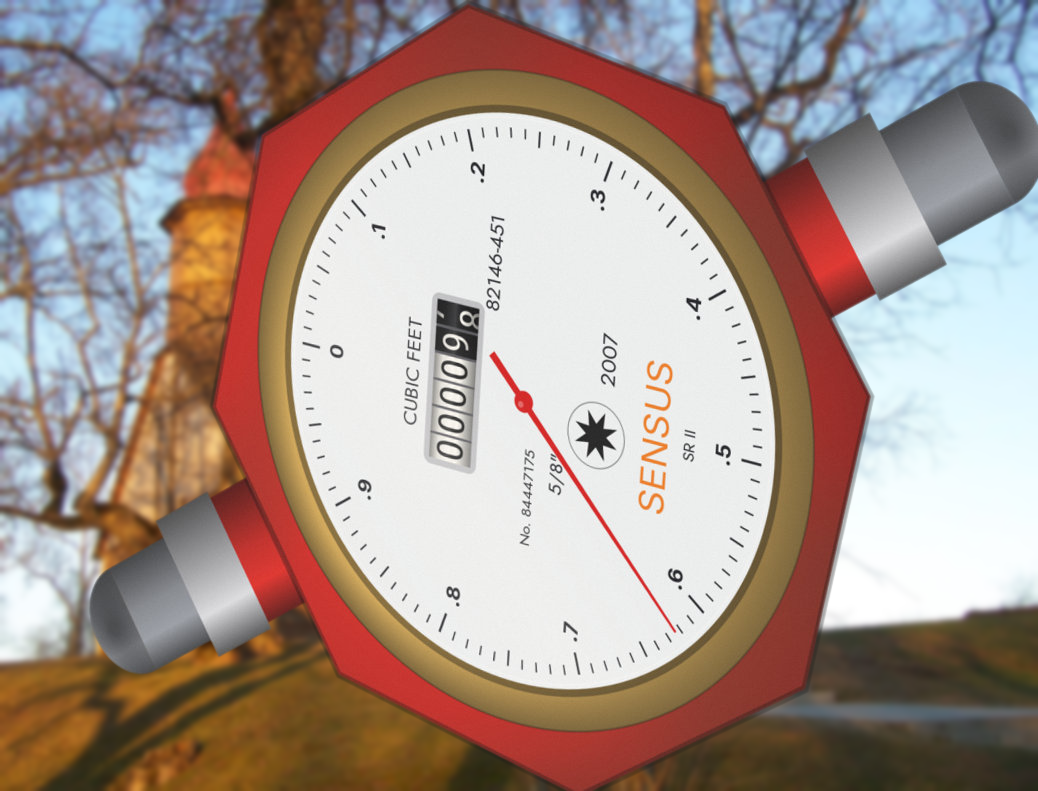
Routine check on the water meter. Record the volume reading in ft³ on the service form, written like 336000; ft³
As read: 97.62; ft³
